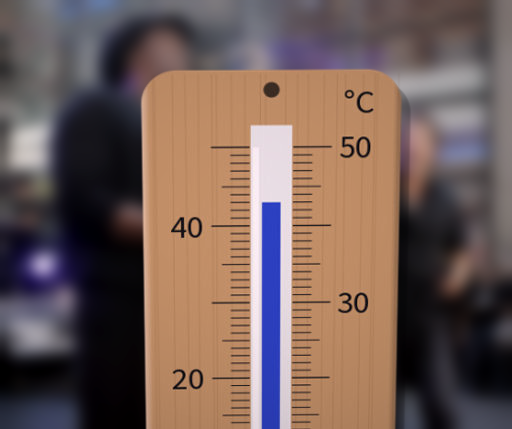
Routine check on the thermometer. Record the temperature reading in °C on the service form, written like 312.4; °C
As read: 43; °C
